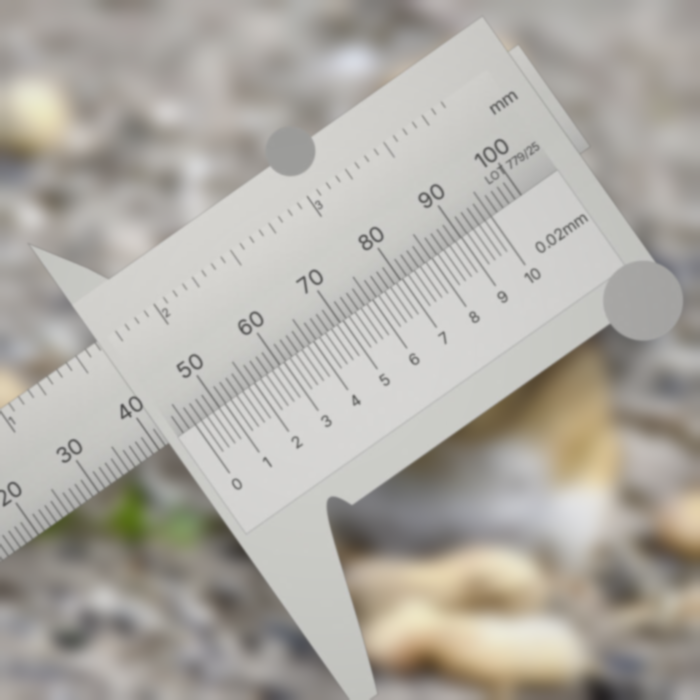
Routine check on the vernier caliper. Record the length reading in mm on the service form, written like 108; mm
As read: 46.0; mm
